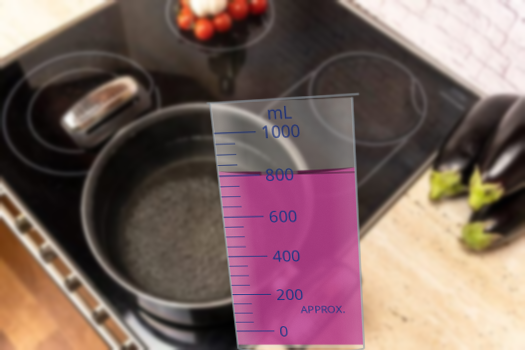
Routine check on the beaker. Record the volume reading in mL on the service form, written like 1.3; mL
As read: 800; mL
